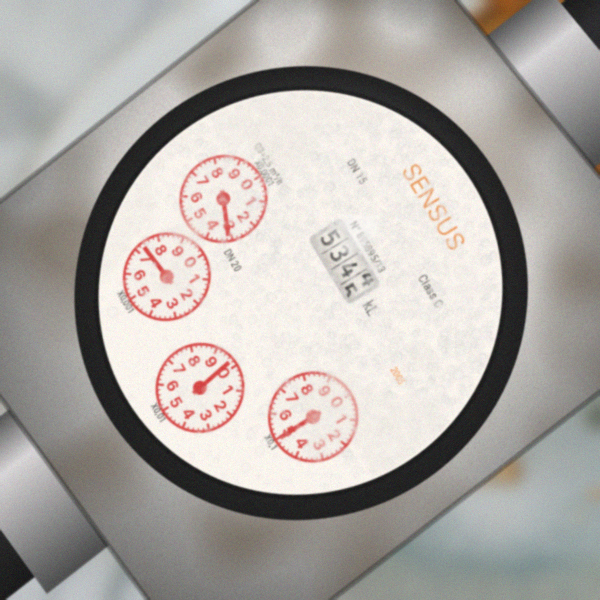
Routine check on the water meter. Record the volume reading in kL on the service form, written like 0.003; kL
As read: 5344.4973; kL
